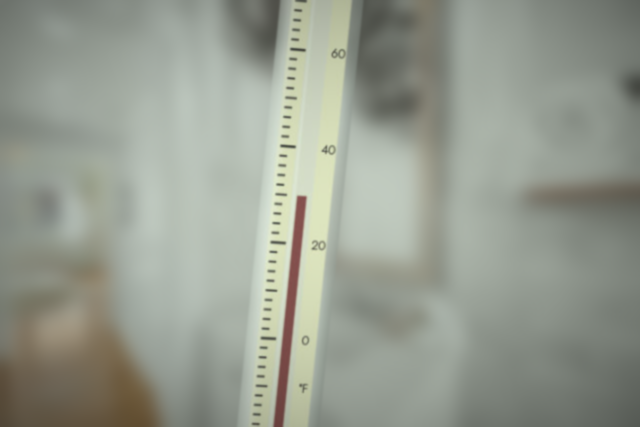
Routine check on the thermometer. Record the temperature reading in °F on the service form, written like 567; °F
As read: 30; °F
